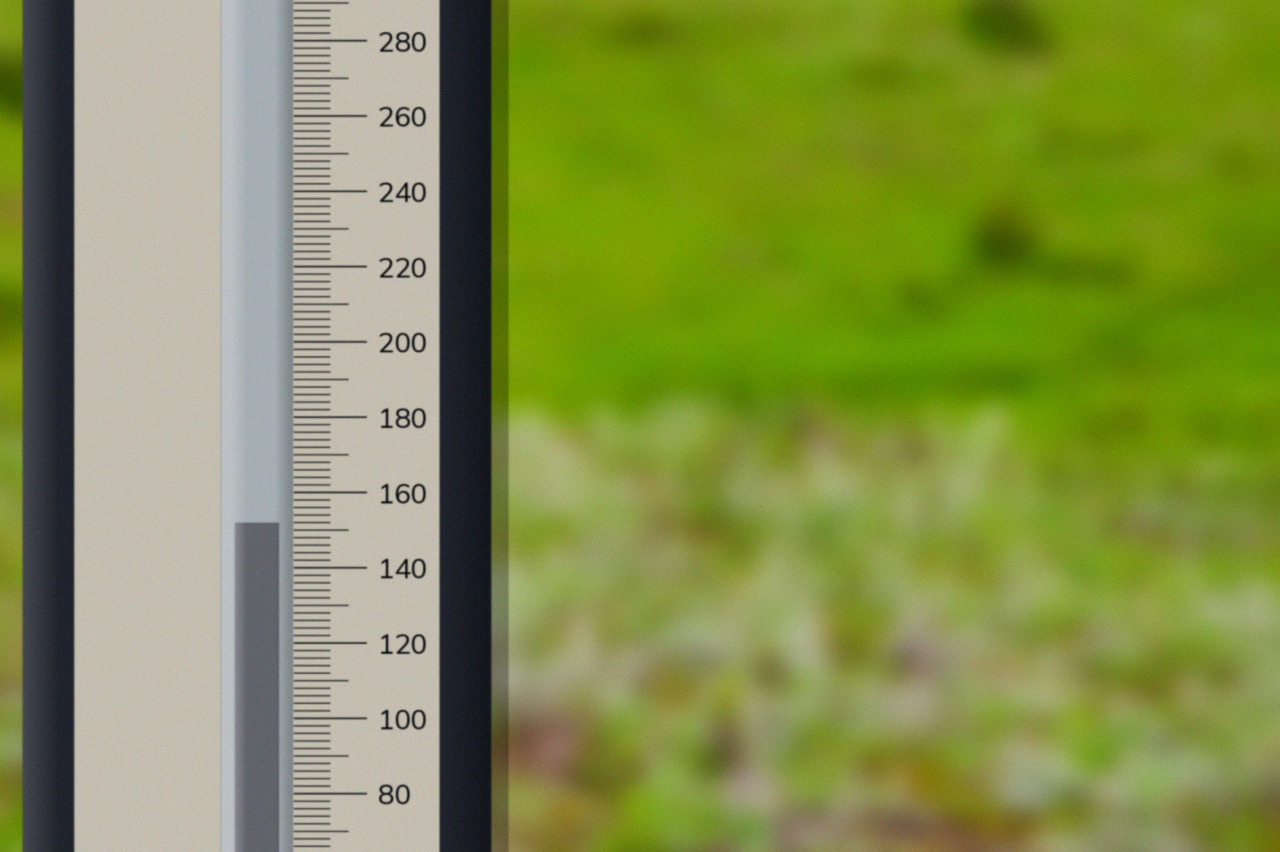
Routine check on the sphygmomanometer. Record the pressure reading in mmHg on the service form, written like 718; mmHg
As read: 152; mmHg
